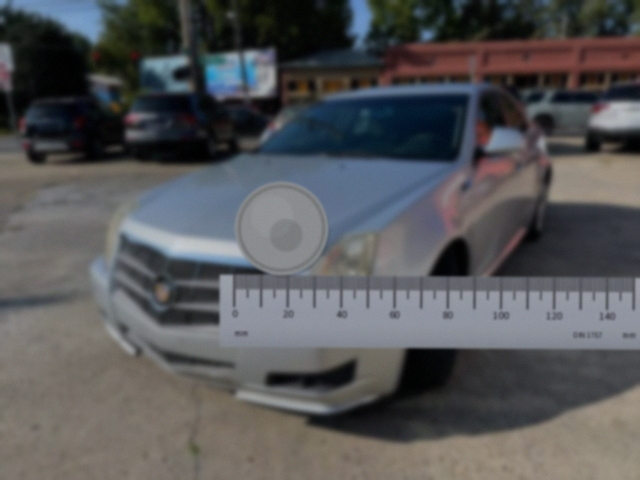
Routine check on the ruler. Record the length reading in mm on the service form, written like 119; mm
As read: 35; mm
